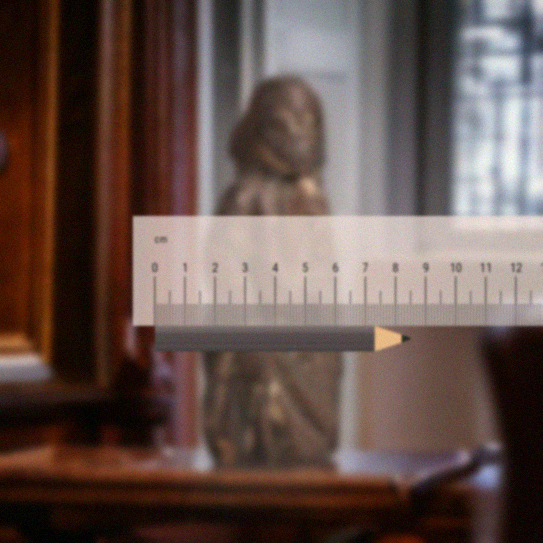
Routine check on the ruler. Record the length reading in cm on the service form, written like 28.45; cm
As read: 8.5; cm
